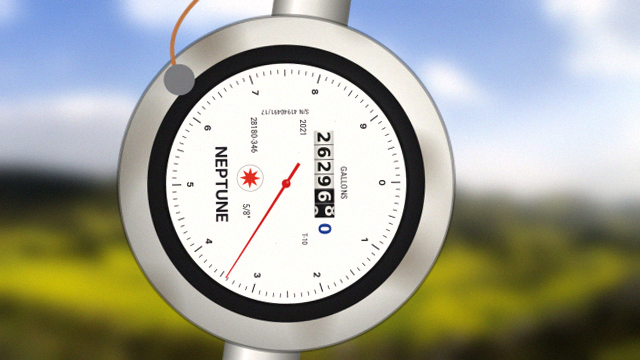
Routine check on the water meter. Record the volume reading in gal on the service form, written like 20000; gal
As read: 2629683.4; gal
